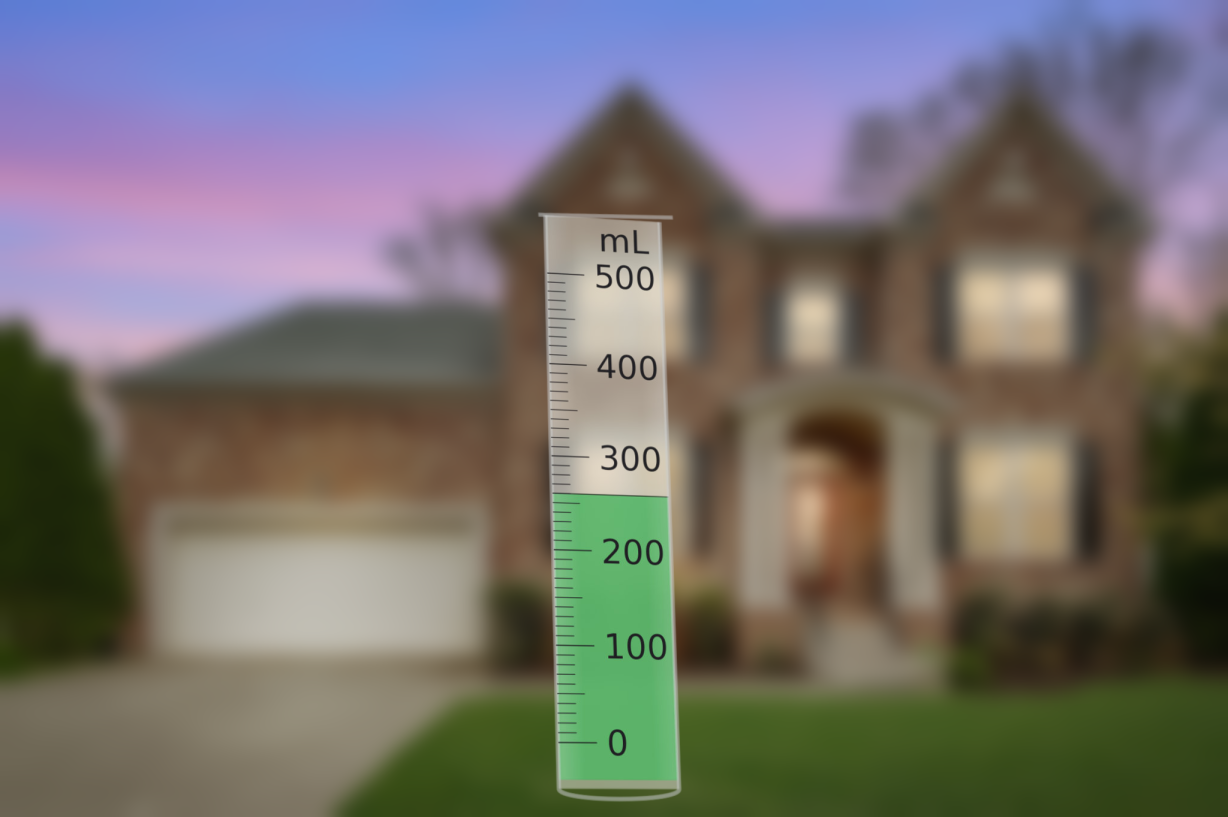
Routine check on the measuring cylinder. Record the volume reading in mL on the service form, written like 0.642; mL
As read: 260; mL
